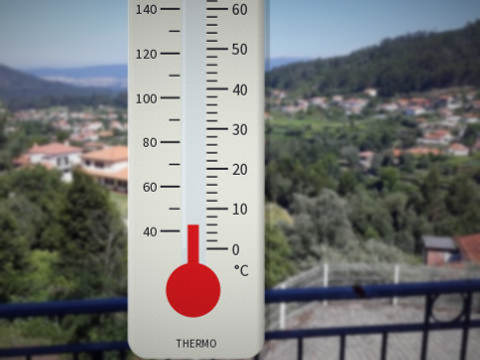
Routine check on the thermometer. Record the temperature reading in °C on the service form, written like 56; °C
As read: 6; °C
